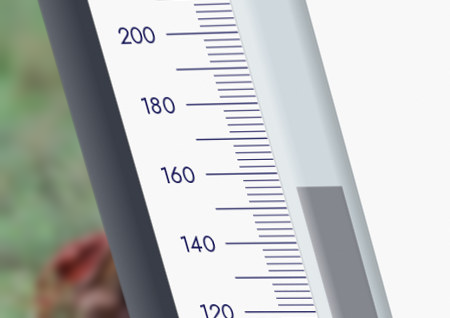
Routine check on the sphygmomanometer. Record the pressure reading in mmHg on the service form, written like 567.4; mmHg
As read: 156; mmHg
